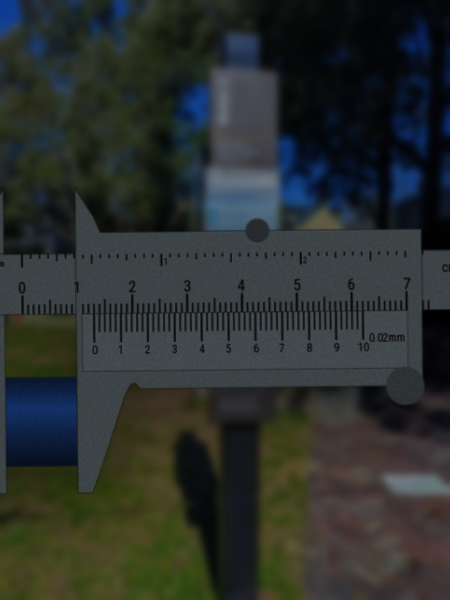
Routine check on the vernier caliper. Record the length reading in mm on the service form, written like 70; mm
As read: 13.0; mm
